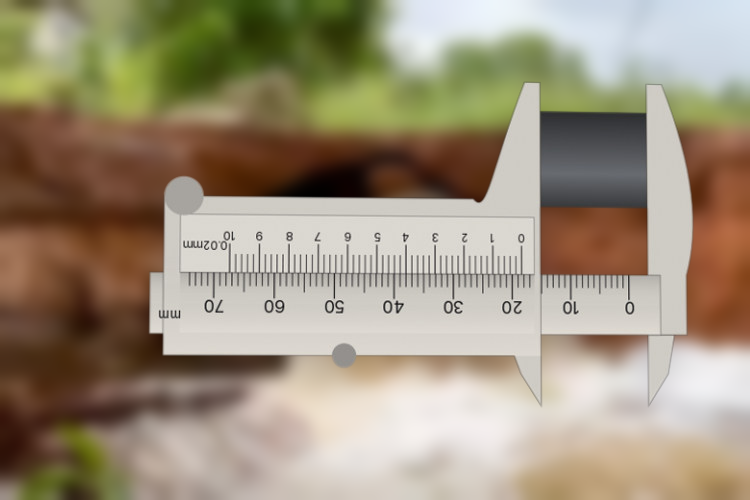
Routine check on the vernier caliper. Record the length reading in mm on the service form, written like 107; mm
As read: 18.4; mm
